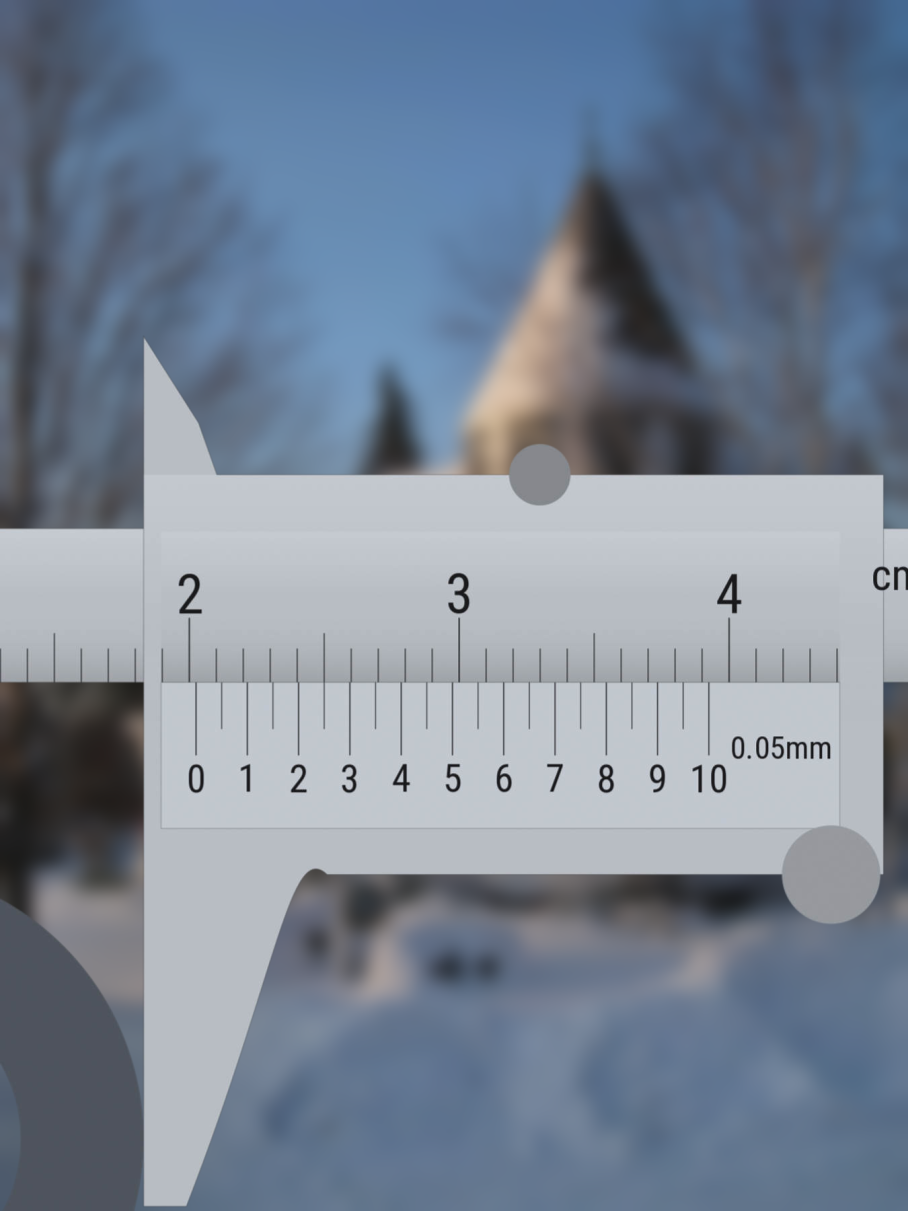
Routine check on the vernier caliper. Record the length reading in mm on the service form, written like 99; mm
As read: 20.25; mm
